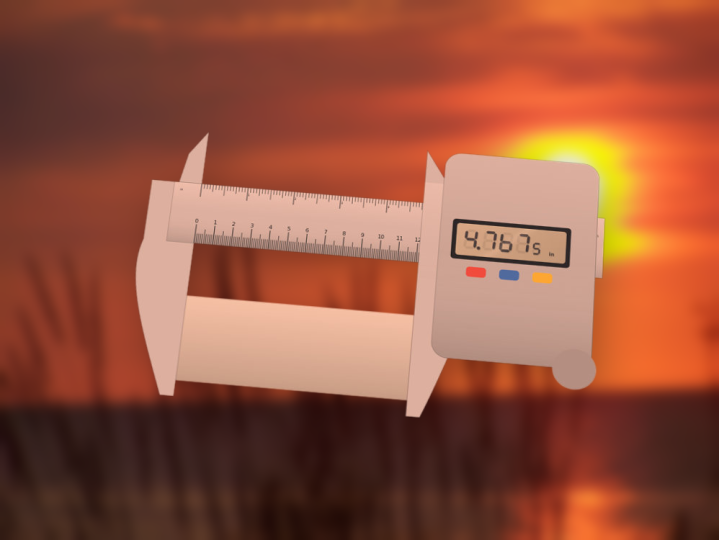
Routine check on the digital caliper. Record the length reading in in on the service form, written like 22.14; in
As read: 4.7675; in
